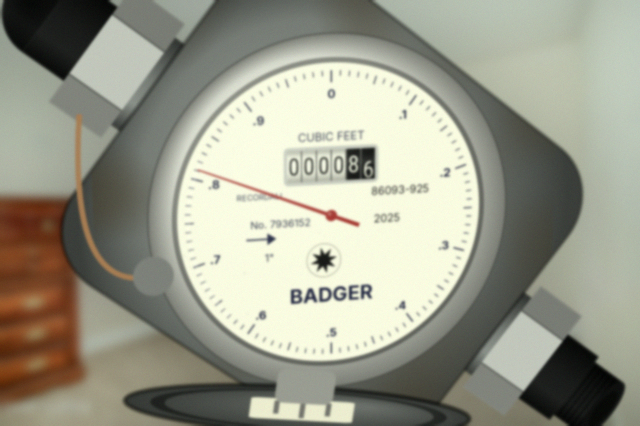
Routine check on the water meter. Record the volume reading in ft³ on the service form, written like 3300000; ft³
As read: 85.81; ft³
